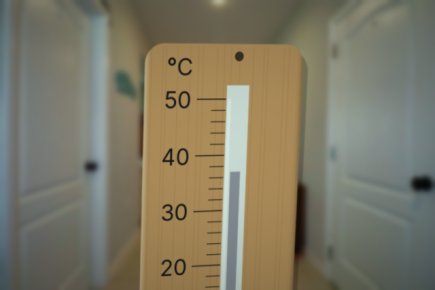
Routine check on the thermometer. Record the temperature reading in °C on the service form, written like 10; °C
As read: 37; °C
